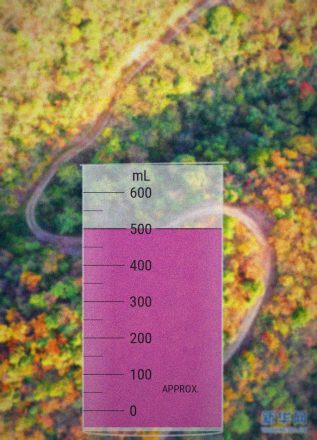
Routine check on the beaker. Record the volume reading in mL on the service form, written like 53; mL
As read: 500; mL
